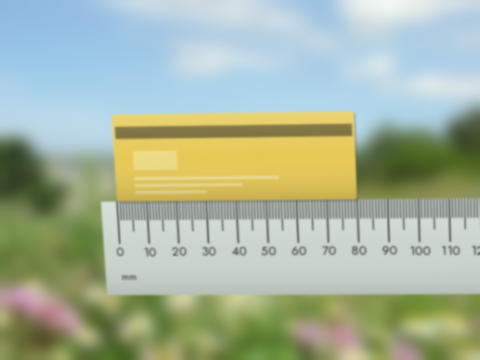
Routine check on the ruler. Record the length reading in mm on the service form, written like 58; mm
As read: 80; mm
